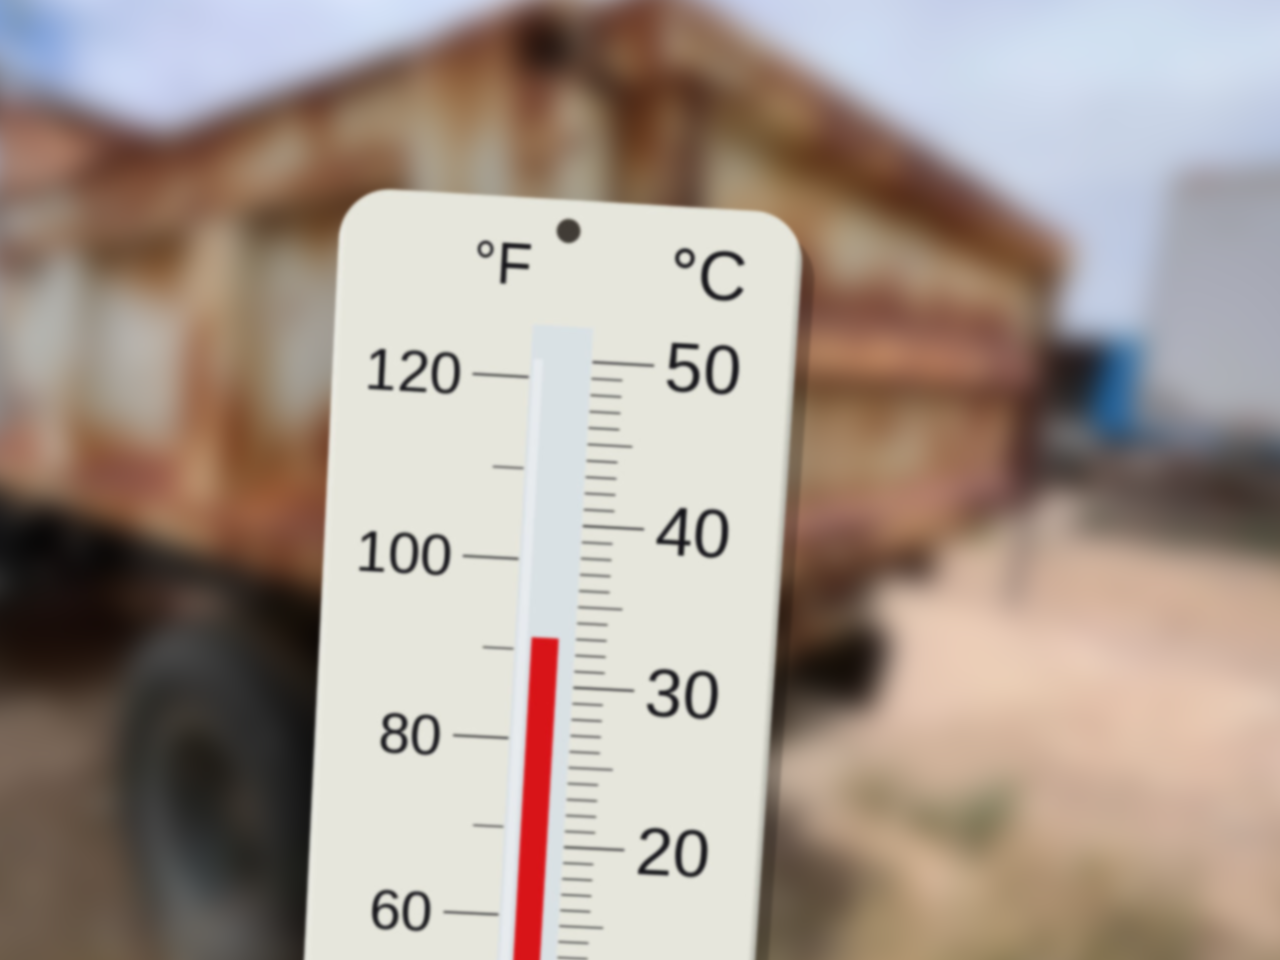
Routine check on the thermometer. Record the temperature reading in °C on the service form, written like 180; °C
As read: 33; °C
